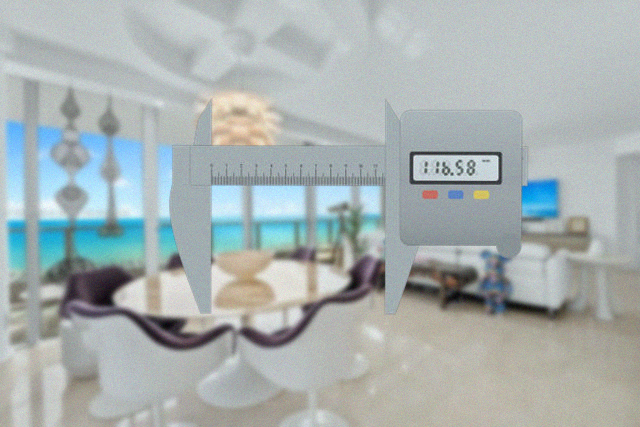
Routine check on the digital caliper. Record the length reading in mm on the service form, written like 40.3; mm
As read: 116.58; mm
